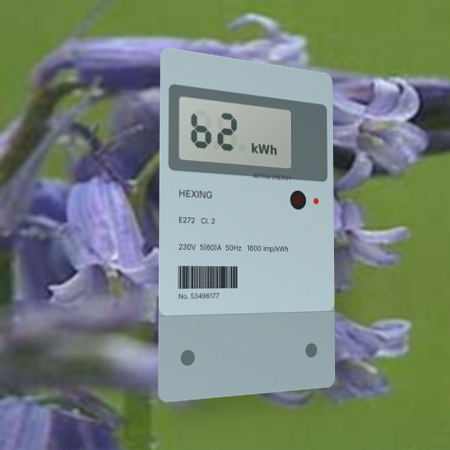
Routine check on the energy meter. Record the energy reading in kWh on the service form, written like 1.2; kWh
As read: 62; kWh
